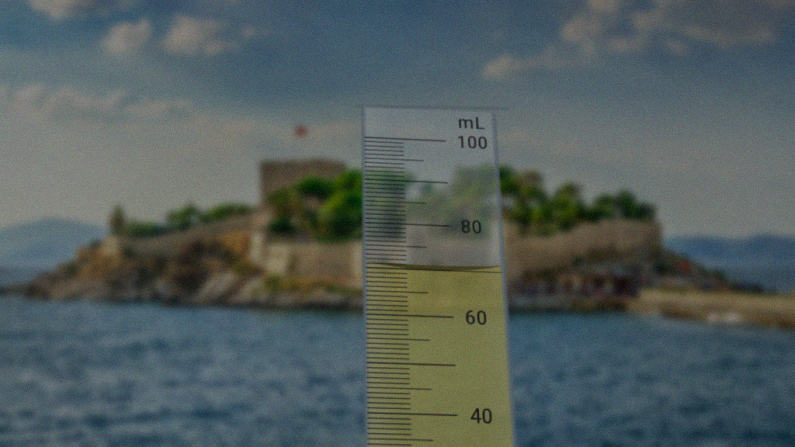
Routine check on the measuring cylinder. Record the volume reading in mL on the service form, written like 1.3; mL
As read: 70; mL
